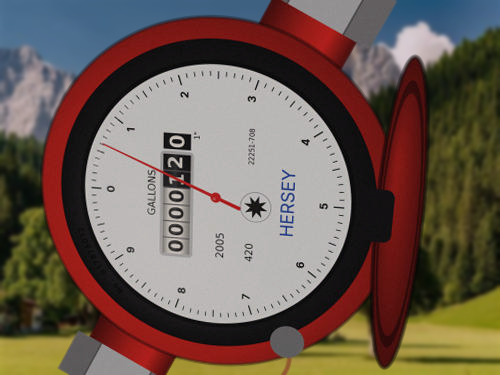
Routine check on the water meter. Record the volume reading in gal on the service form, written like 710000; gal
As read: 120.6; gal
